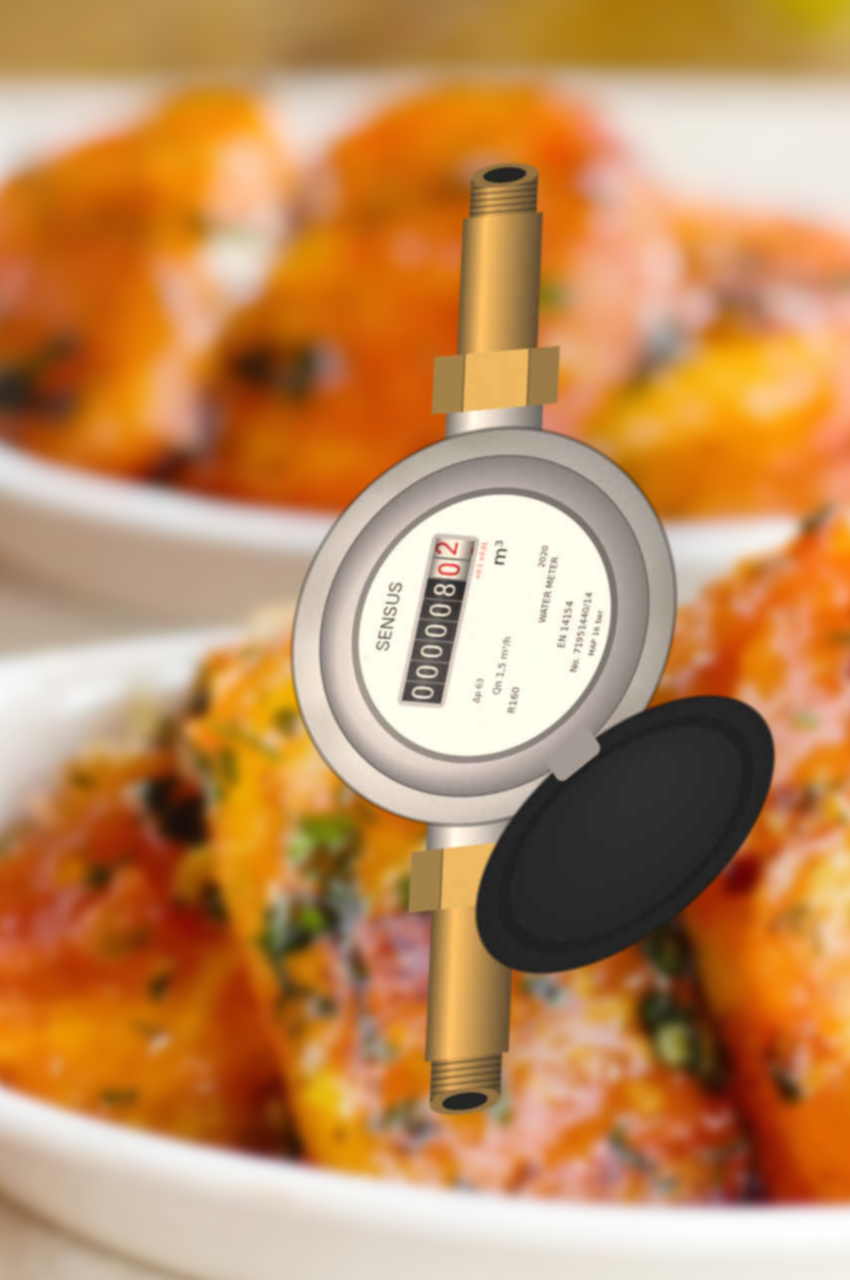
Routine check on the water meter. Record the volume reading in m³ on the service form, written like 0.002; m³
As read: 8.02; m³
